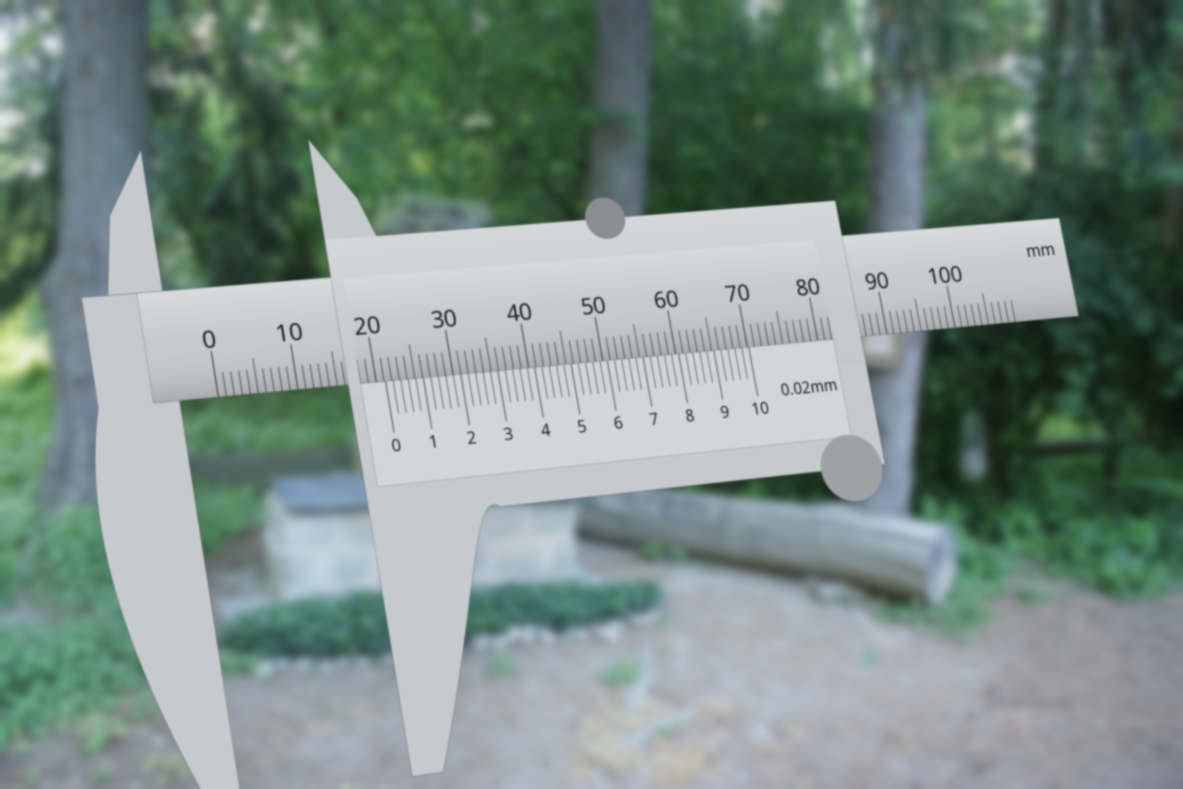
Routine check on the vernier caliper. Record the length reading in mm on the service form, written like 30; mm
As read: 21.2; mm
